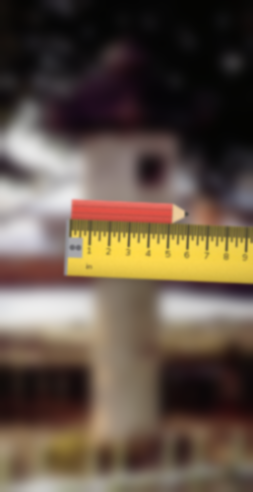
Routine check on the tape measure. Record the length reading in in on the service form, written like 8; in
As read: 6; in
